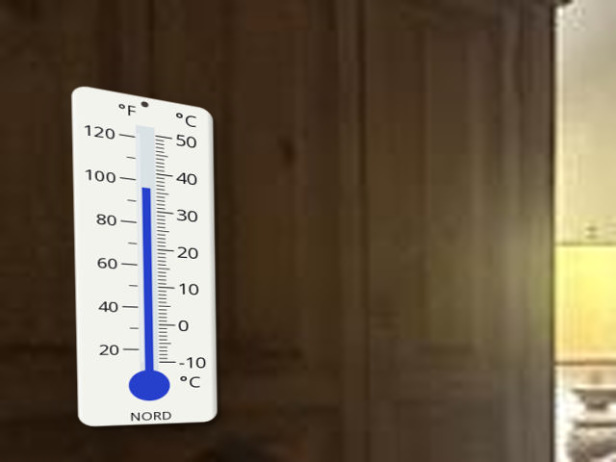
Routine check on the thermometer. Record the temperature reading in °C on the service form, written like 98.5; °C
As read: 36; °C
